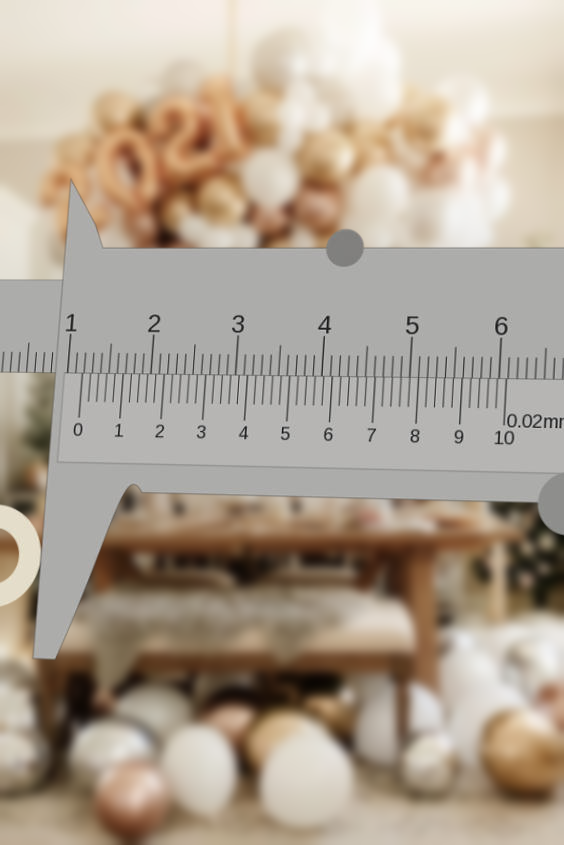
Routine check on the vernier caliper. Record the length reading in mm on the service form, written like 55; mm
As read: 11.8; mm
